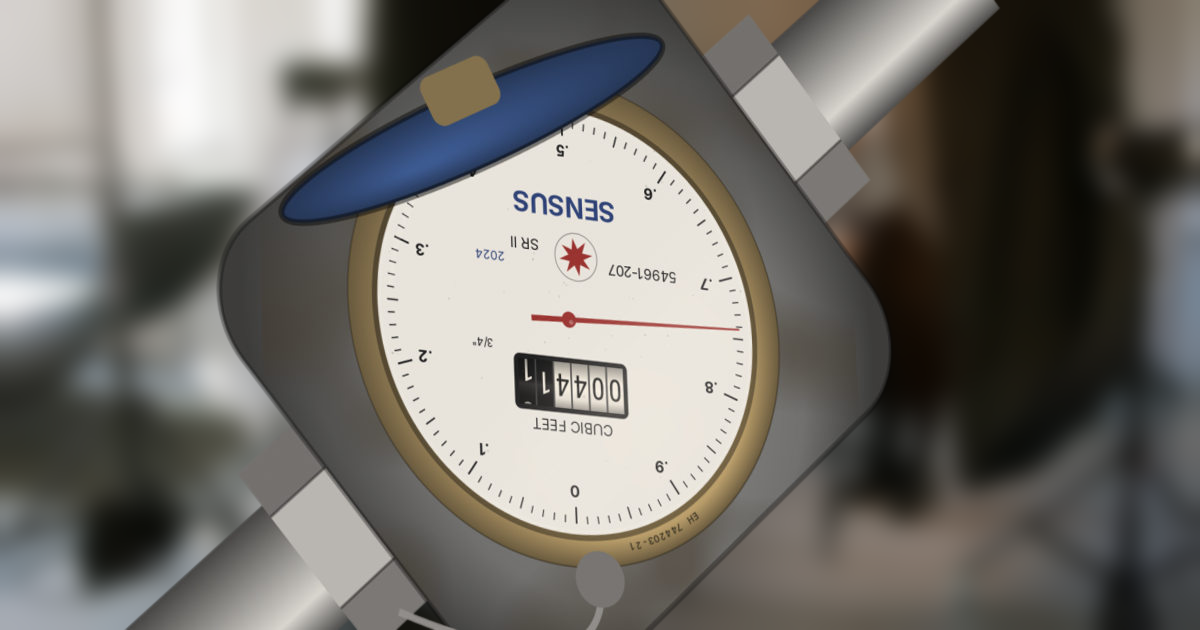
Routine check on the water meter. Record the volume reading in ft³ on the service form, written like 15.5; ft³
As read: 4410.74; ft³
